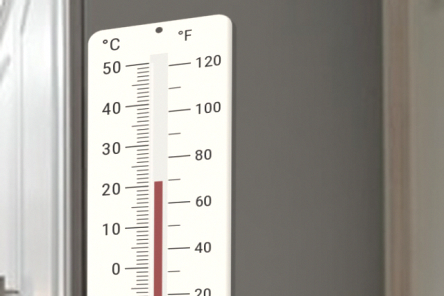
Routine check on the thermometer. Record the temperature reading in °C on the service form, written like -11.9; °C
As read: 21; °C
